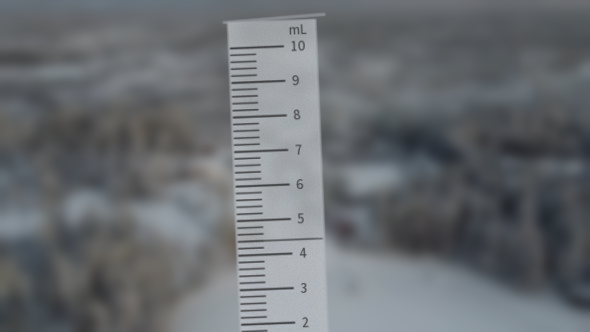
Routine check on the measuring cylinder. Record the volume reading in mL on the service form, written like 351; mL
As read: 4.4; mL
